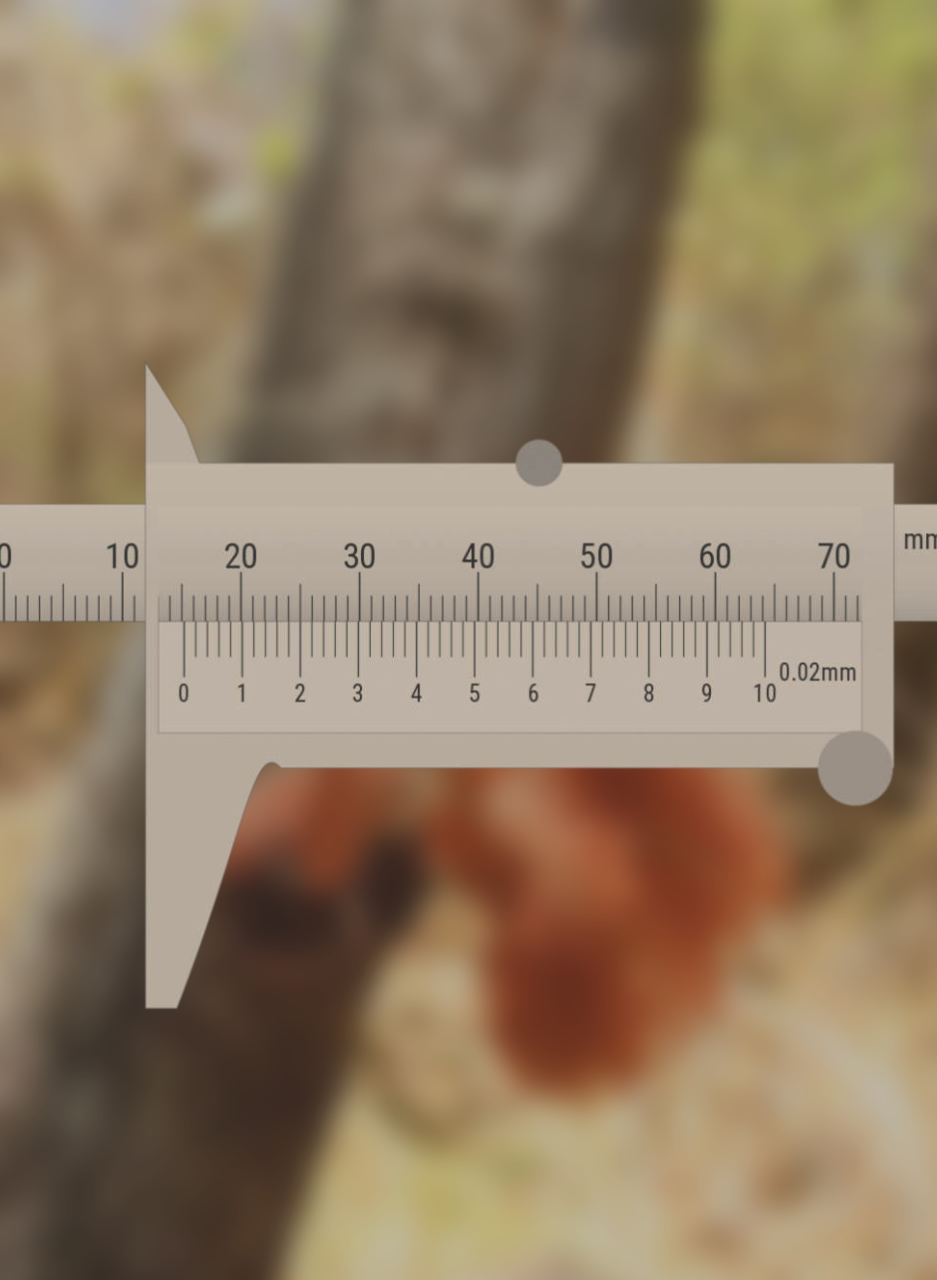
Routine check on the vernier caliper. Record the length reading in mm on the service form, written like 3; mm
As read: 15.2; mm
